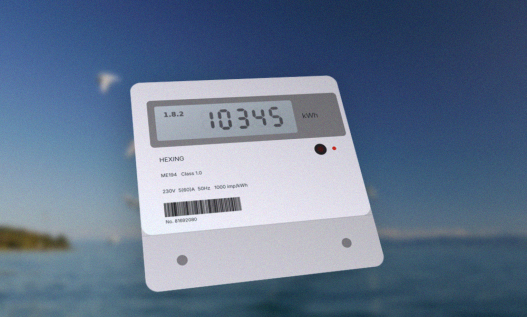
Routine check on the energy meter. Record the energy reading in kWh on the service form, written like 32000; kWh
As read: 10345; kWh
